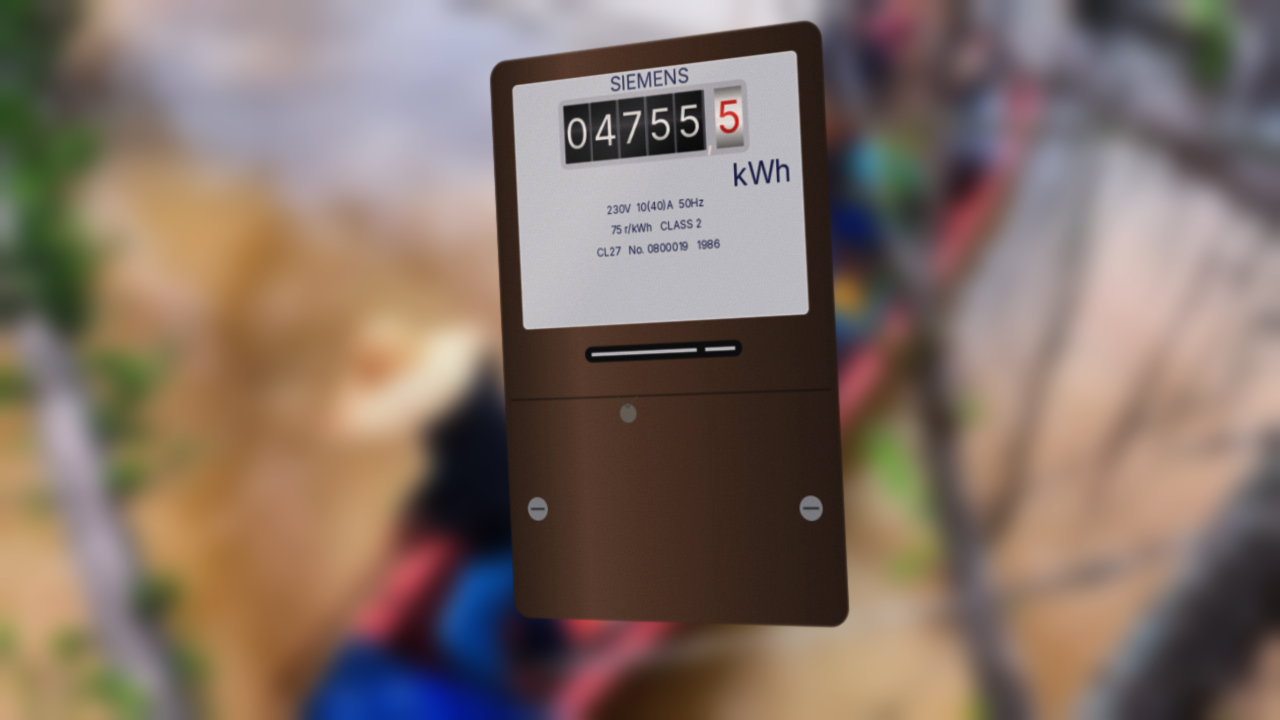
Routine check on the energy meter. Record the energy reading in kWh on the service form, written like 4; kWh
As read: 4755.5; kWh
